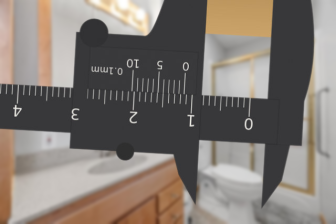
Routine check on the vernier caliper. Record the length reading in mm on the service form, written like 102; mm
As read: 11.4; mm
